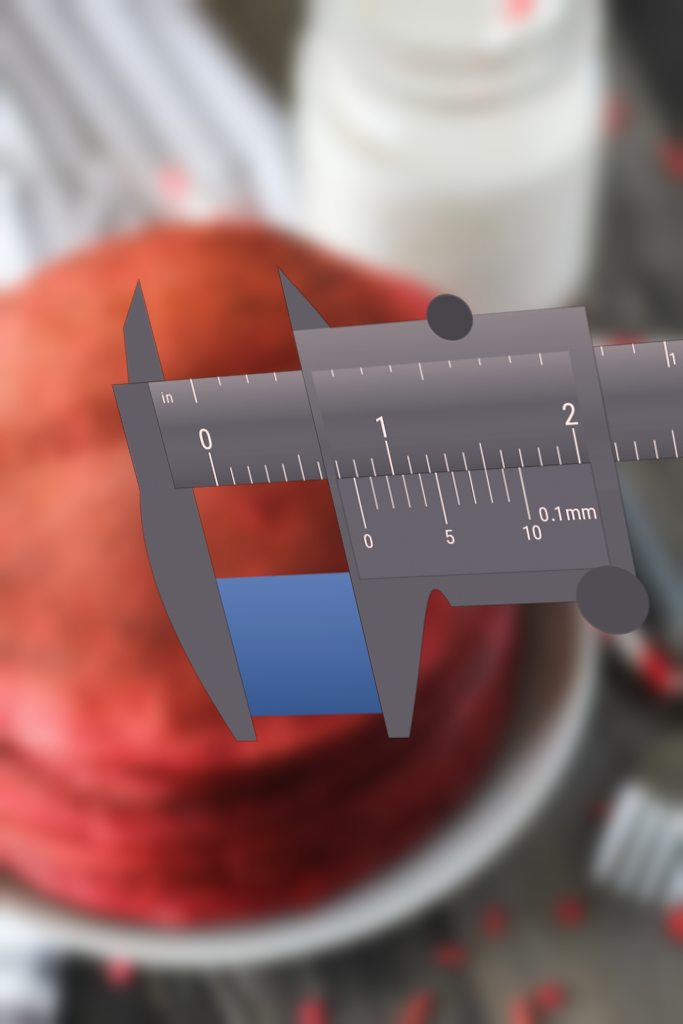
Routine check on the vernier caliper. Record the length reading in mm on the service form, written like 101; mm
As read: 7.8; mm
